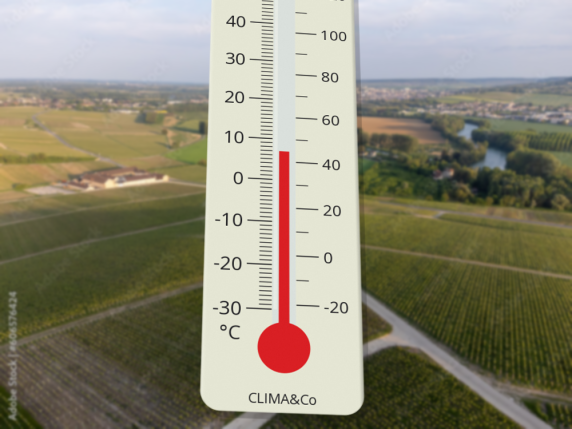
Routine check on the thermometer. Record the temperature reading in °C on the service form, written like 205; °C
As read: 7; °C
